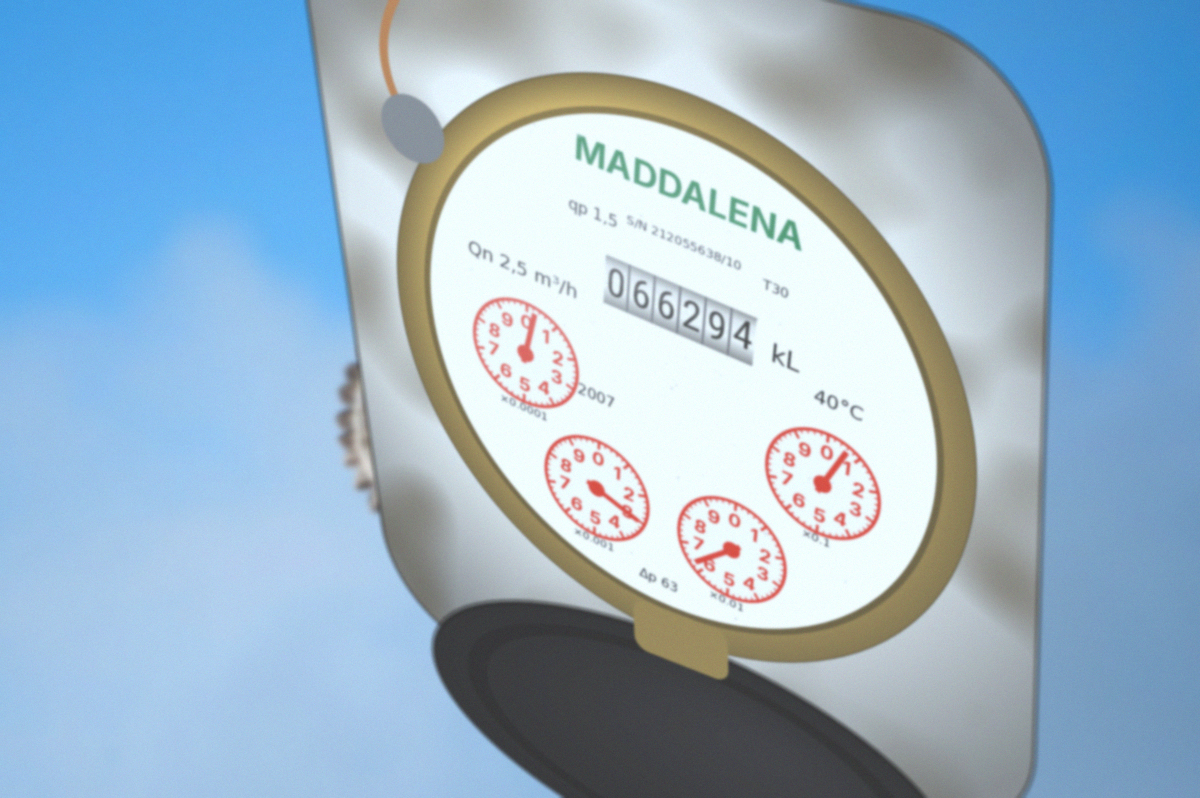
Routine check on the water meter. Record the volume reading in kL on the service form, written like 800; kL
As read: 66294.0630; kL
